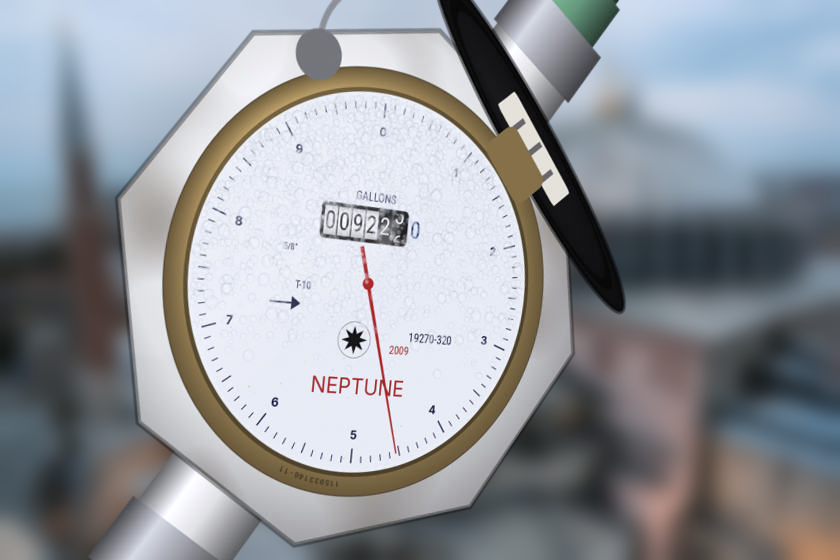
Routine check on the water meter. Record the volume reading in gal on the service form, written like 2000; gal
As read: 92254.5; gal
